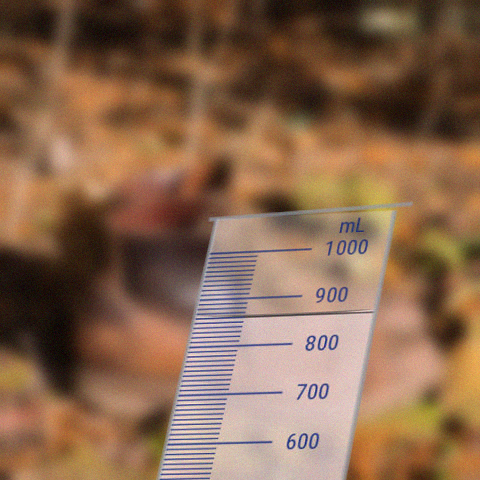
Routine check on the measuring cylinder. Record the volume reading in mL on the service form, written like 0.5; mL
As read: 860; mL
